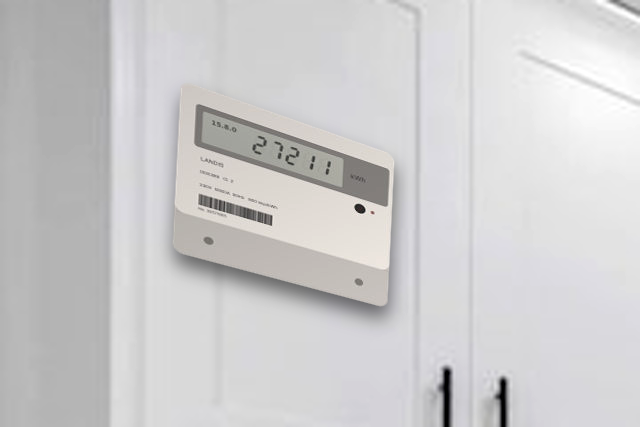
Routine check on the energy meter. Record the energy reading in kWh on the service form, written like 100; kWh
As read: 27211; kWh
